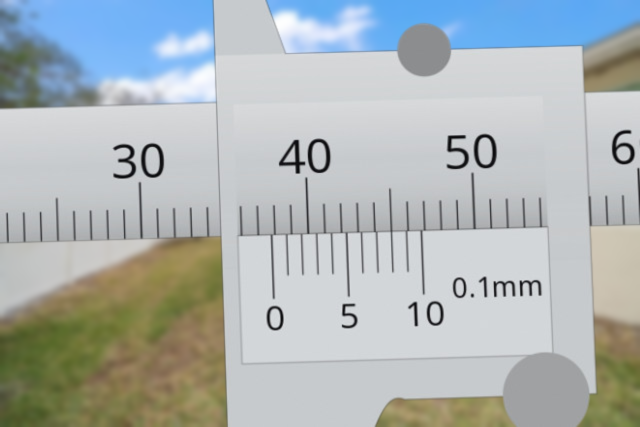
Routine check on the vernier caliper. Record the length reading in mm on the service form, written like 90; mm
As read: 37.8; mm
